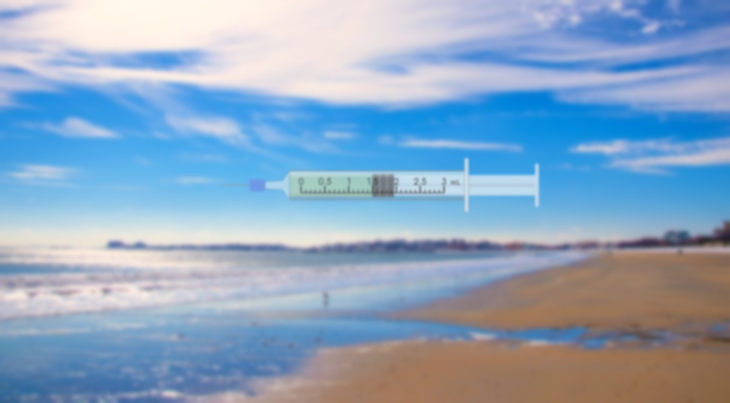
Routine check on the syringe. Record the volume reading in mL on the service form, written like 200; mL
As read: 1.5; mL
